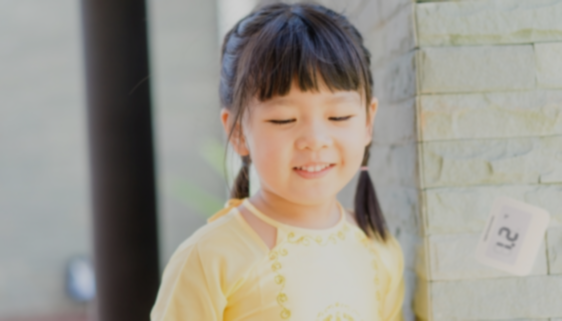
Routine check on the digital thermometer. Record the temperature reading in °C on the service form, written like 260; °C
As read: 1.2; °C
